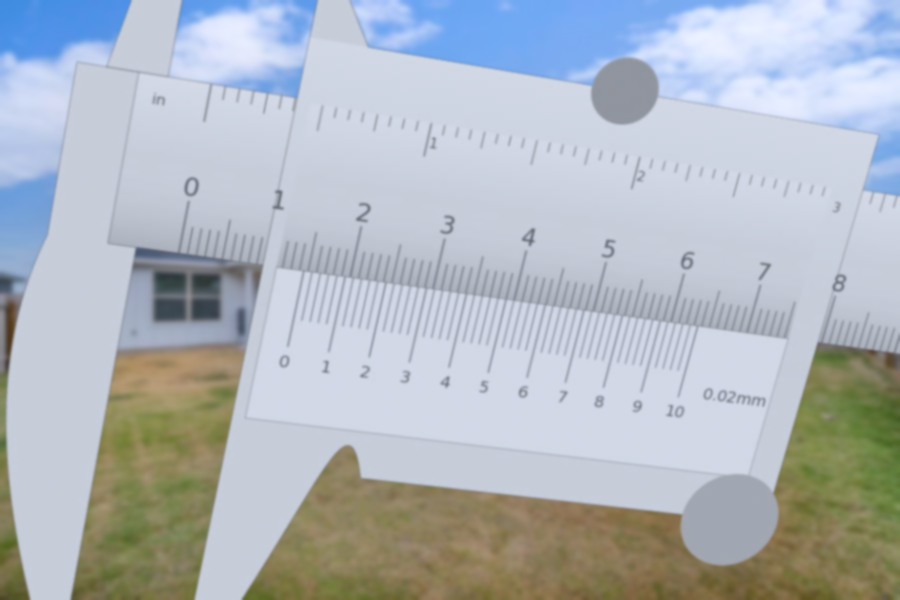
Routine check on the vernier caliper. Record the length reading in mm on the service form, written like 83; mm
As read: 14.5; mm
